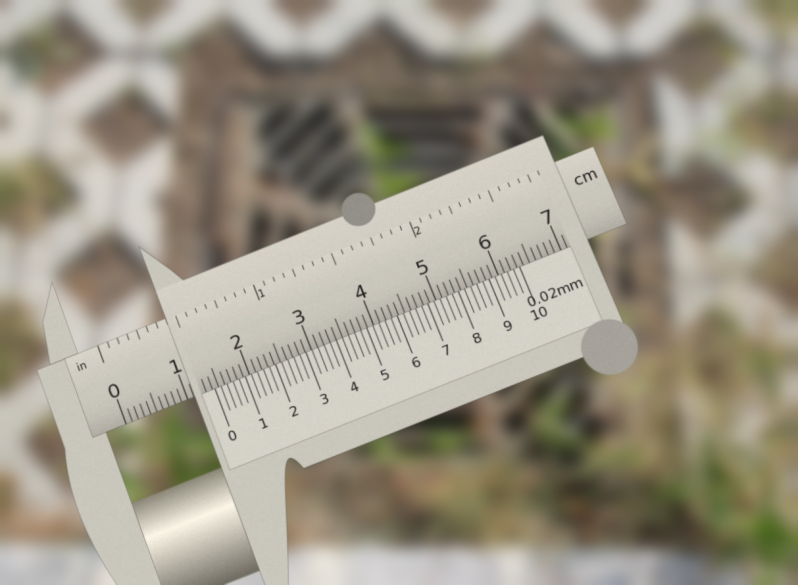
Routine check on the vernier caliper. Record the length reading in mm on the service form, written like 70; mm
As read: 14.4; mm
